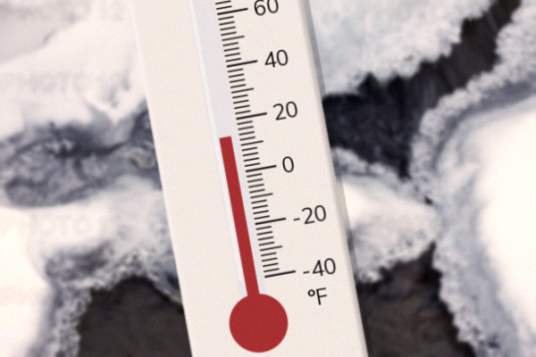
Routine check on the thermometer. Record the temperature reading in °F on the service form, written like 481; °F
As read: 14; °F
